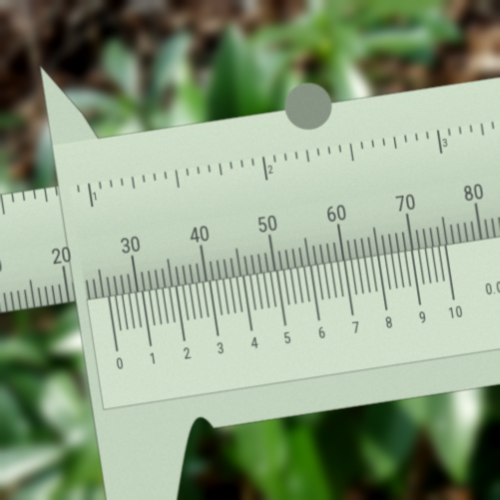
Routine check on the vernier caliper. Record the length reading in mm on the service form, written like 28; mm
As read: 25.8; mm
